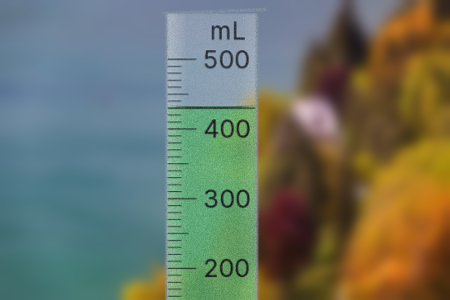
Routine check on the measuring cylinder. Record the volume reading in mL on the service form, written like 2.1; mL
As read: 430; mL
